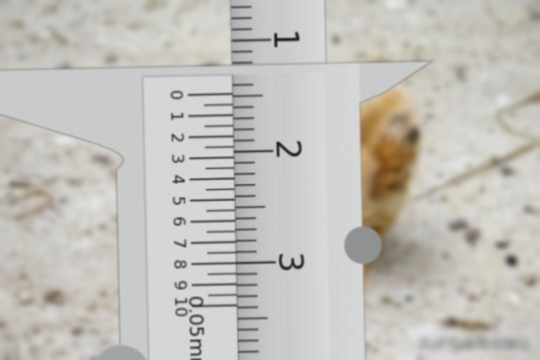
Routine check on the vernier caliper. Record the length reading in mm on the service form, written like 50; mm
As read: 14.8; mm
